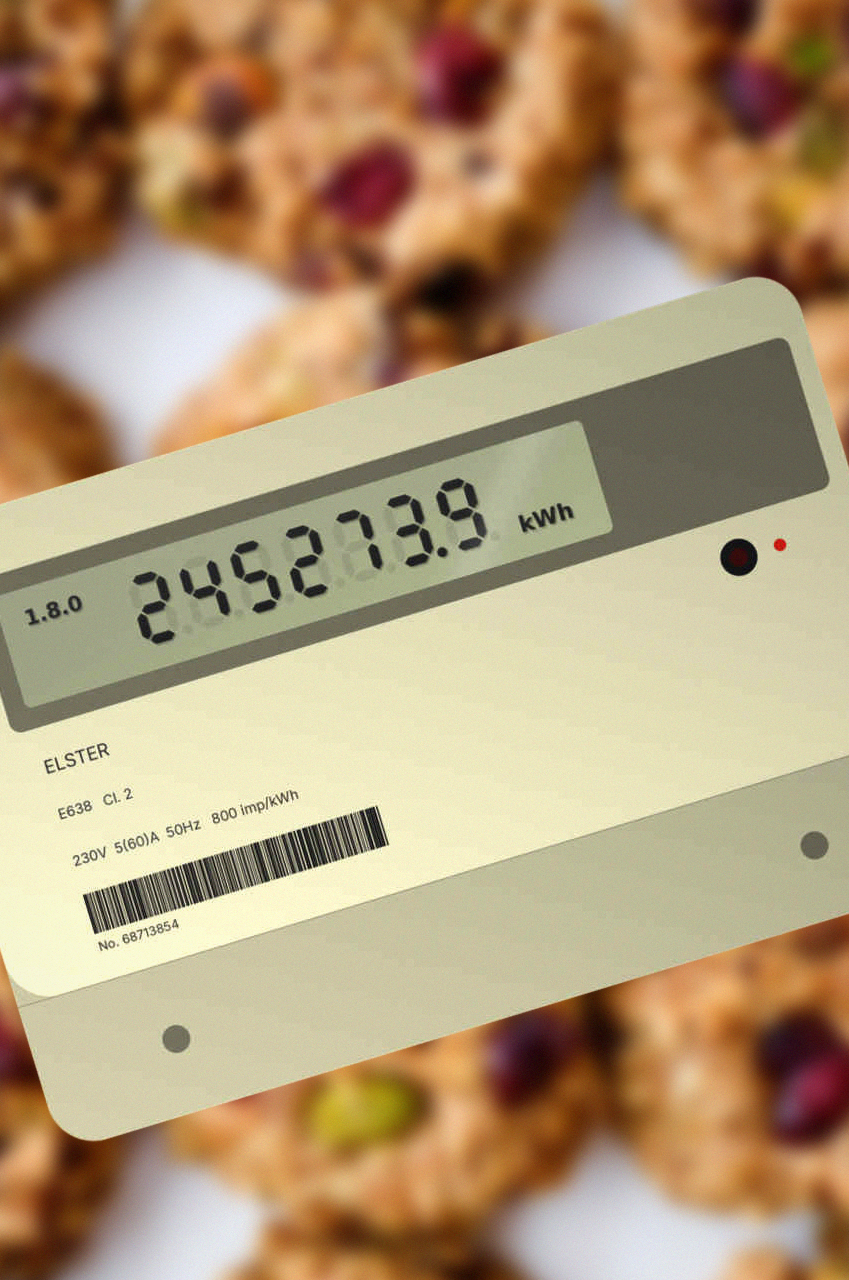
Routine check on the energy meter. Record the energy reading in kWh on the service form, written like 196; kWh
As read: 245273.9; kWh
